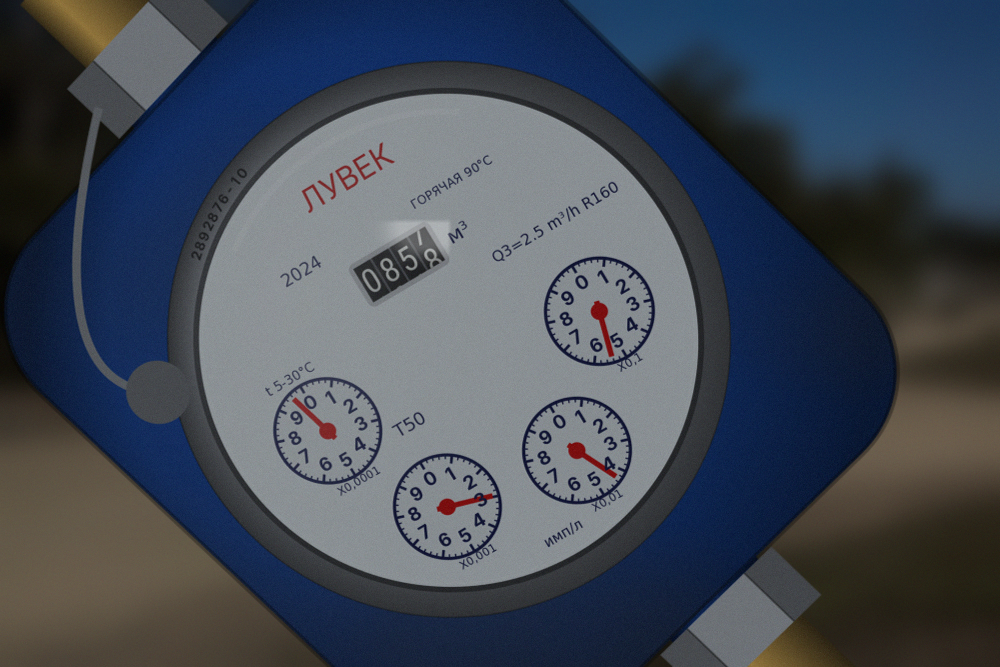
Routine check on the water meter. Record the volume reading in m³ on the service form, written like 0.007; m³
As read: 857.5429; m³
